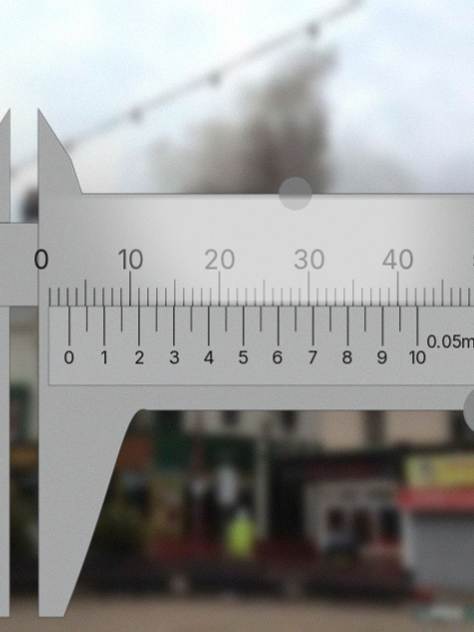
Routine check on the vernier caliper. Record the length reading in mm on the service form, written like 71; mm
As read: 3.2; mm
